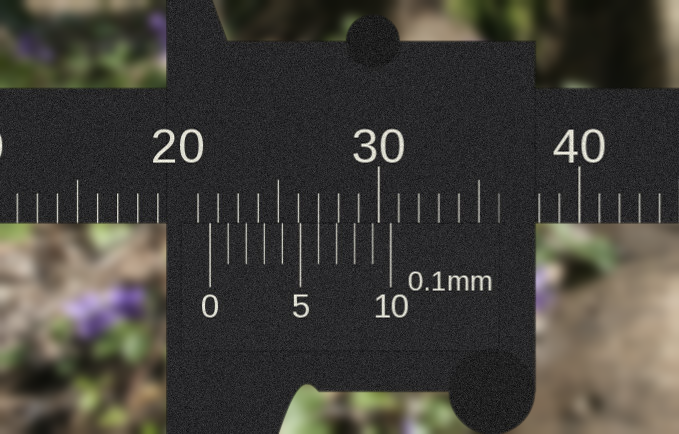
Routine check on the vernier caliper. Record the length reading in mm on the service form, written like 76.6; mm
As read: 21.6; mm
